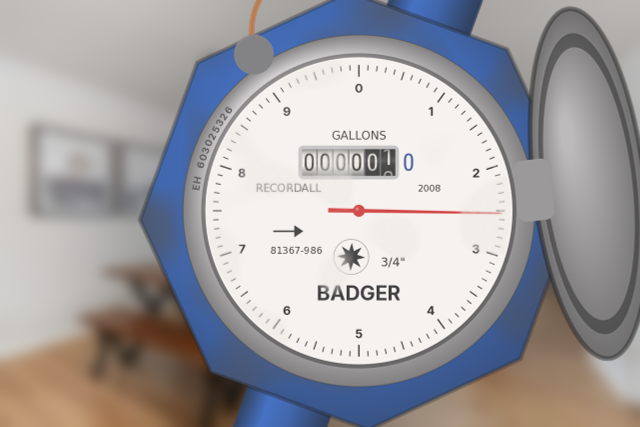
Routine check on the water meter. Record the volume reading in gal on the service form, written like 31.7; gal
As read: 12.5; gal
